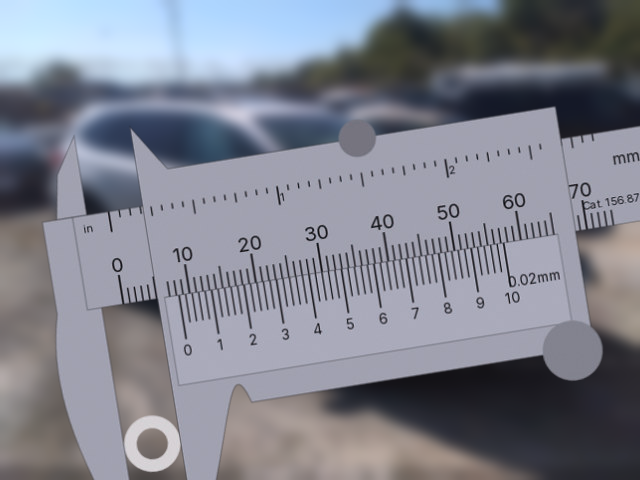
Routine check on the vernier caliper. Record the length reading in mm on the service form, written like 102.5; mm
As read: 8.4; mm
